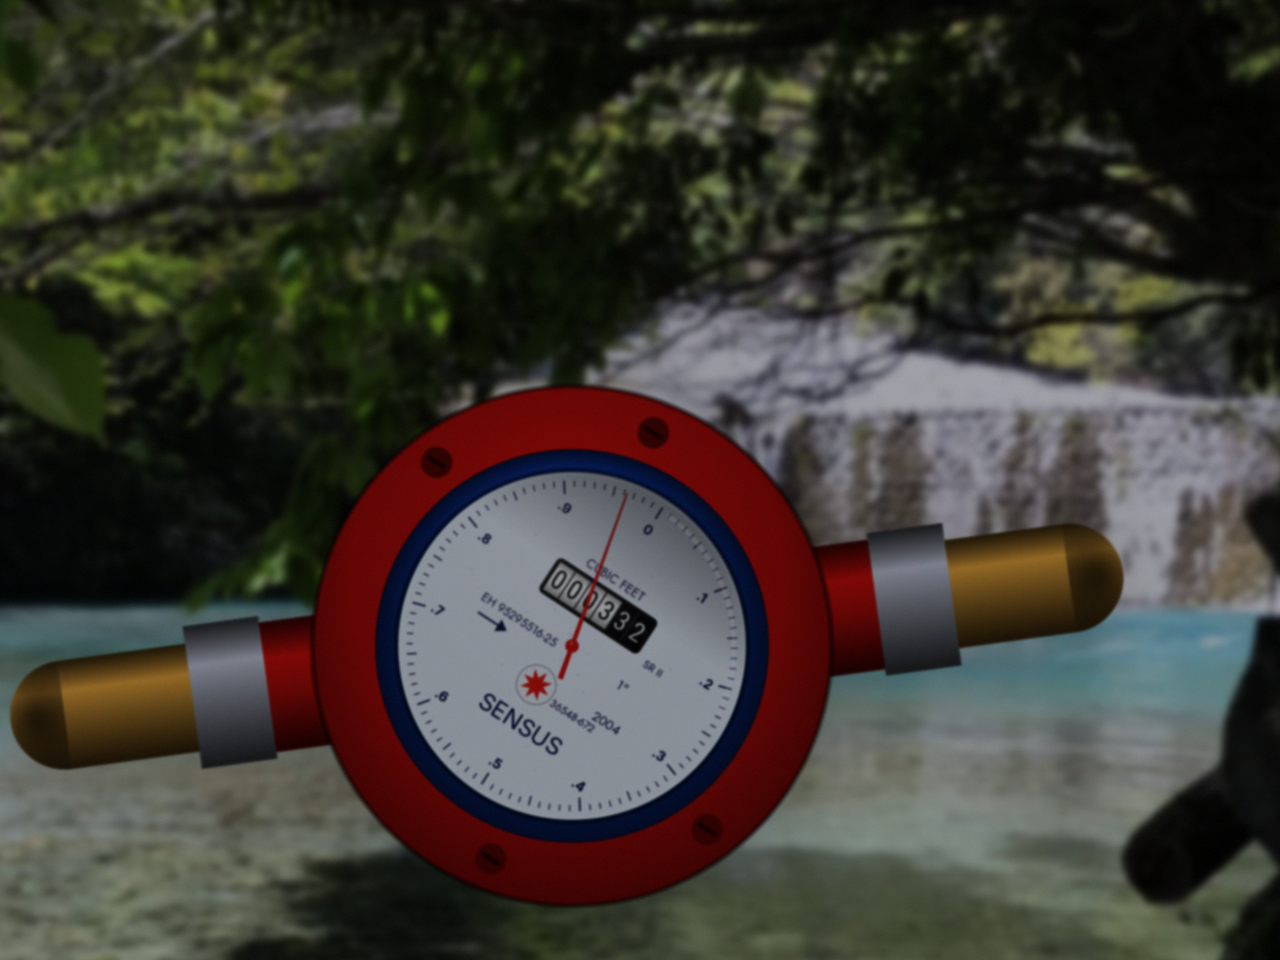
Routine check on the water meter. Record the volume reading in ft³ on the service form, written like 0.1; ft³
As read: 331.96; ft³
